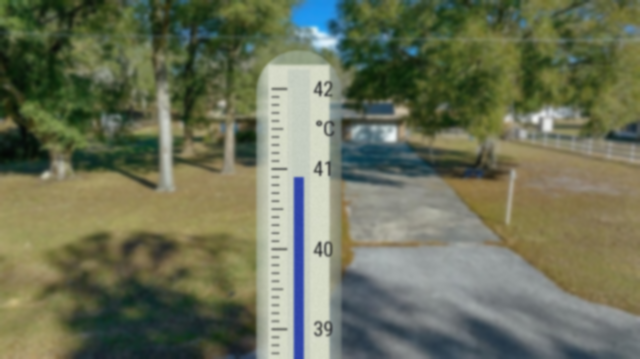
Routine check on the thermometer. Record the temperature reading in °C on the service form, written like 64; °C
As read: 40.9; °C
